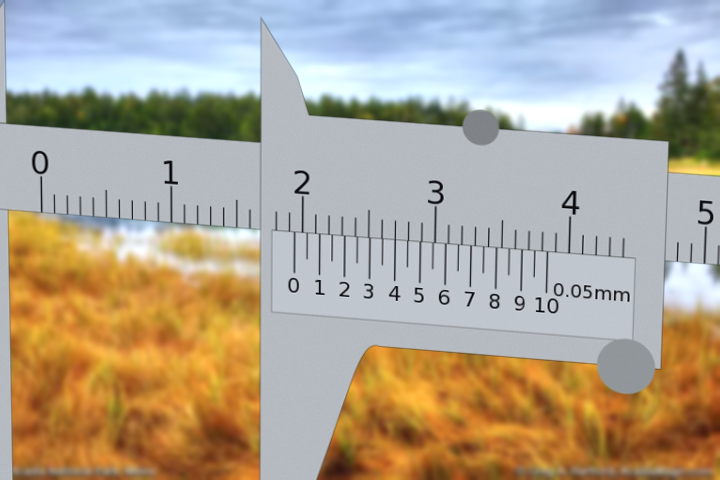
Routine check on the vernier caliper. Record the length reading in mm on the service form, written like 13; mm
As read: 19.4; mm
